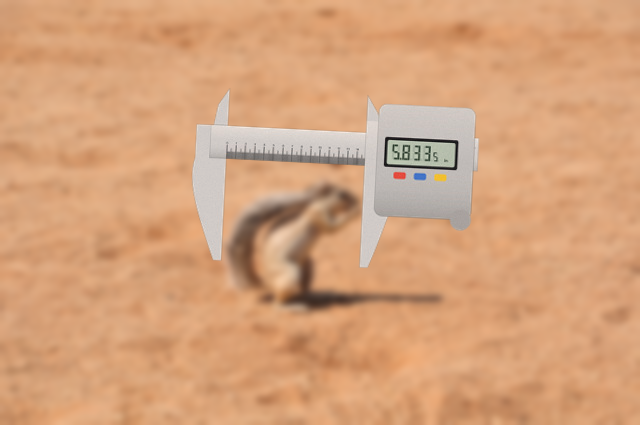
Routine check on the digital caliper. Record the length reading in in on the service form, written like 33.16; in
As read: 5.8335; in
